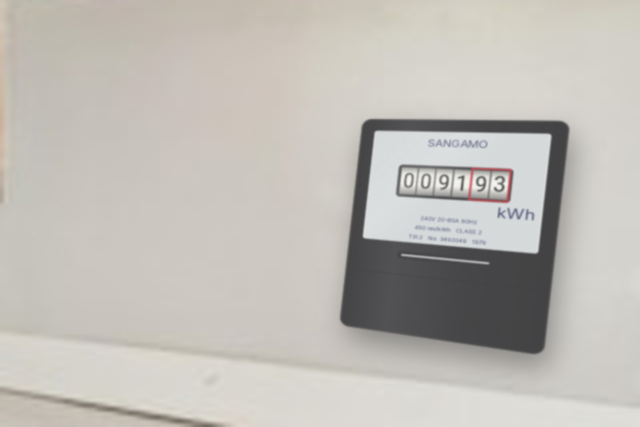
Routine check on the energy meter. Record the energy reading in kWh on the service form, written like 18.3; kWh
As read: 91.93; kWh
